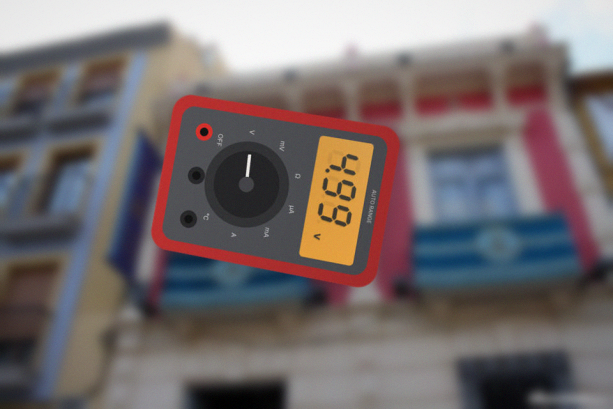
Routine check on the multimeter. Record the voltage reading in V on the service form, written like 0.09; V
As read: 4.99; V
